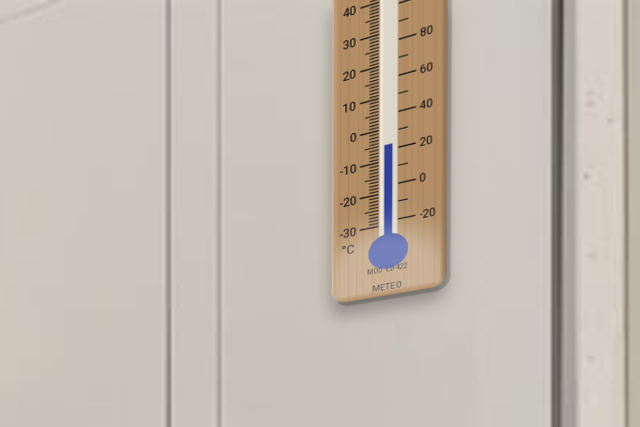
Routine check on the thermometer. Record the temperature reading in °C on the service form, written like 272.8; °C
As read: -5; °C
